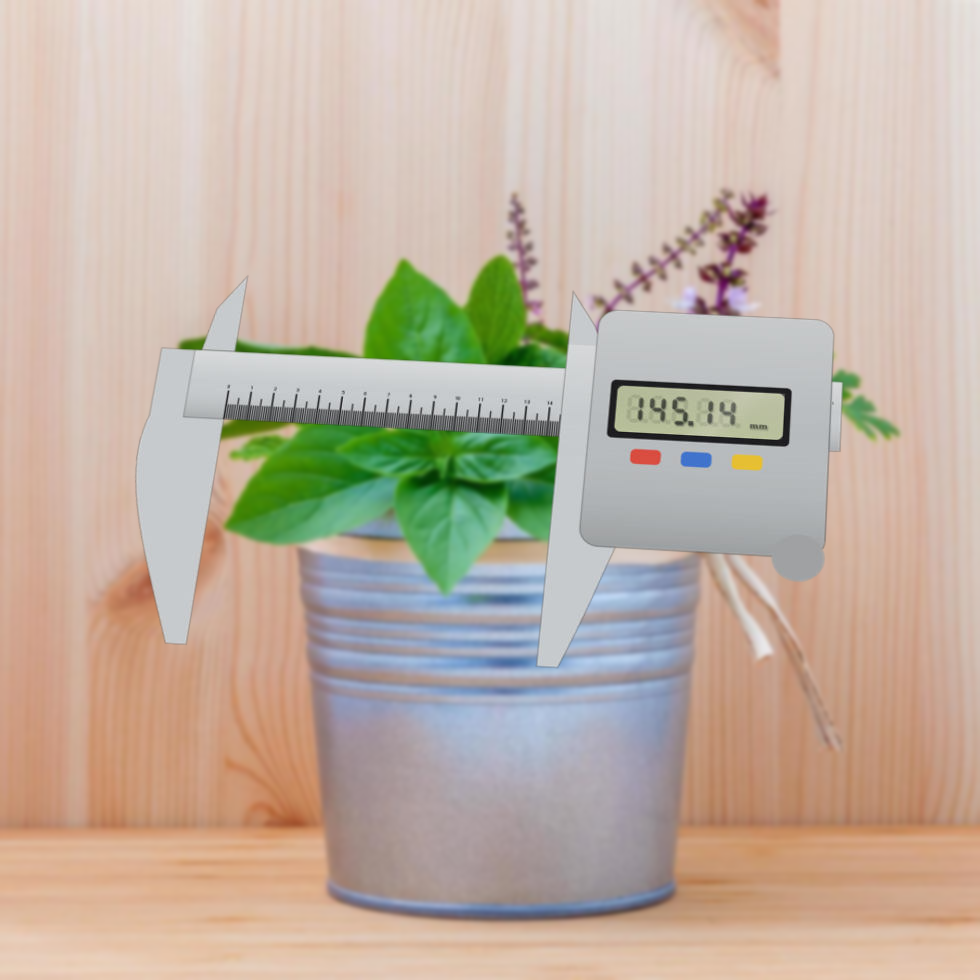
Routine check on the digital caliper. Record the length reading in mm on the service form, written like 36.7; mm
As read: 145.14; mm
